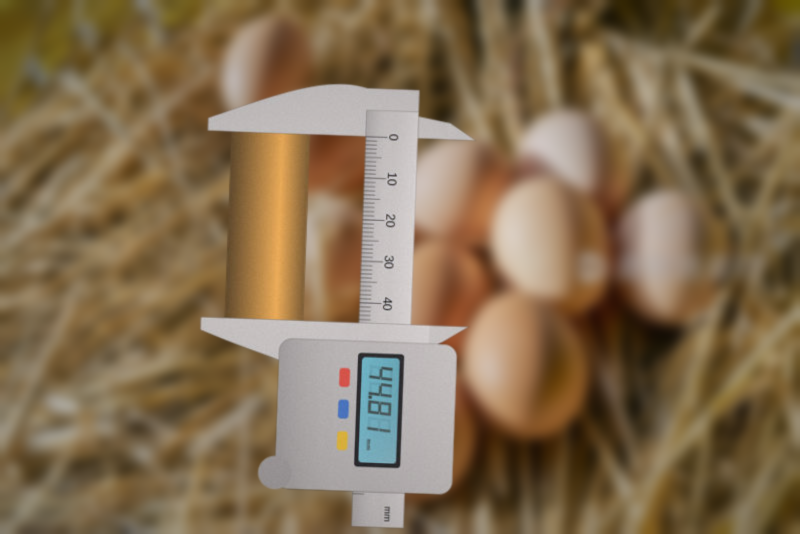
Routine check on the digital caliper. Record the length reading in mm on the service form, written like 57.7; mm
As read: 44.81; mm
